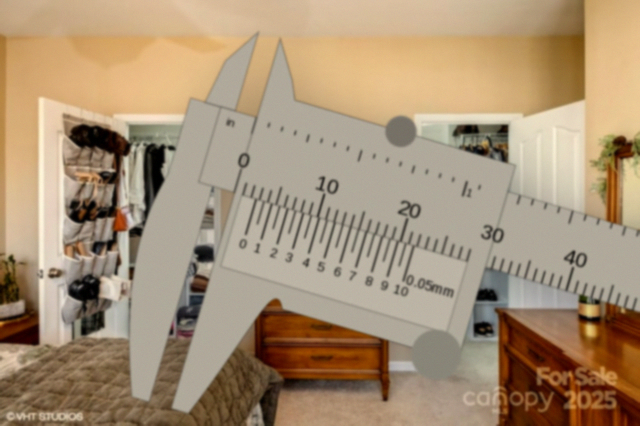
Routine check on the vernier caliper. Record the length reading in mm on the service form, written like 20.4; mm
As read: 2.6; mm
